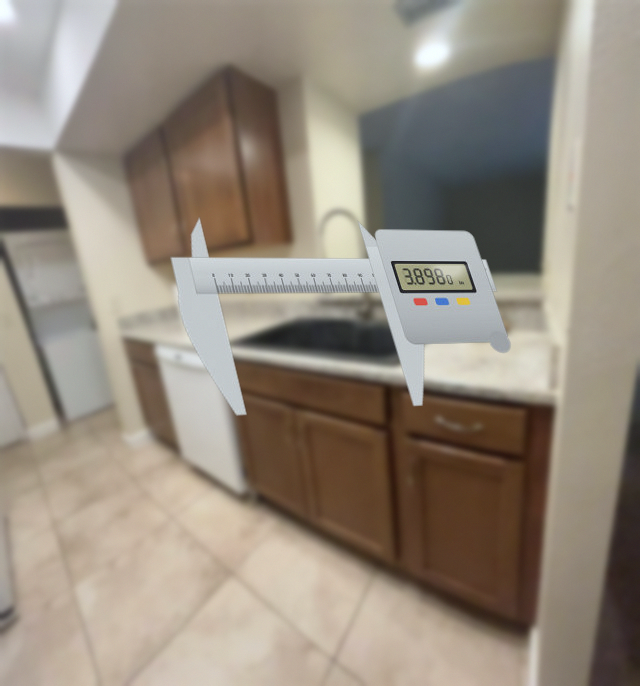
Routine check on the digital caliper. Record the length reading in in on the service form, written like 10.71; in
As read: 3.8980; in
